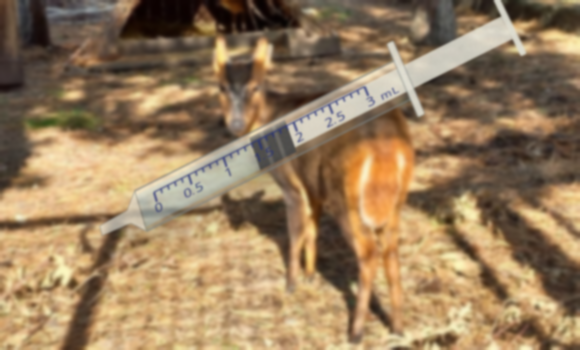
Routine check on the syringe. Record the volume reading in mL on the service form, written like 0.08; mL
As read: 1.4; mL
